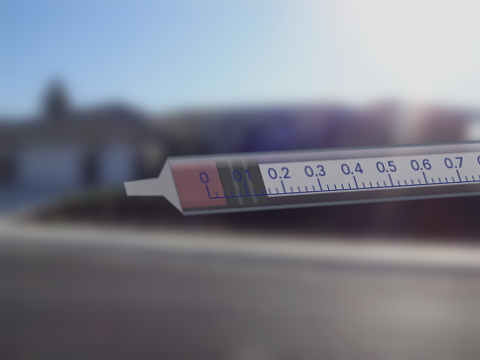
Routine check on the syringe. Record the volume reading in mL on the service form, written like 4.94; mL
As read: 0.04; mL
